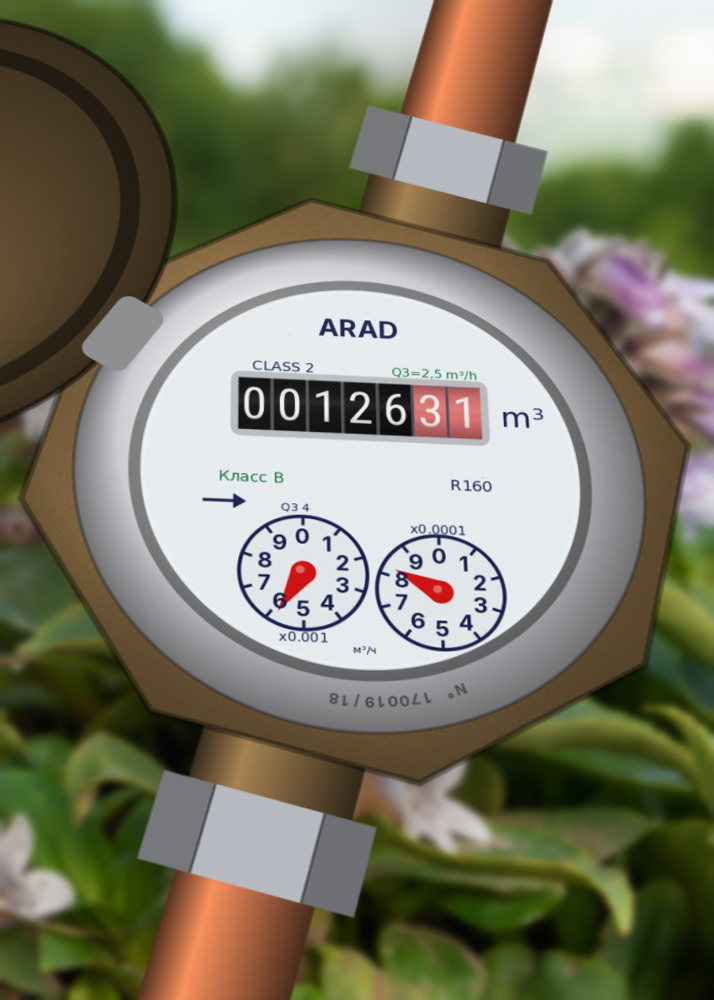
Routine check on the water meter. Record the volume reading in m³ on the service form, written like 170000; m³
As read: 126.3158; m³
